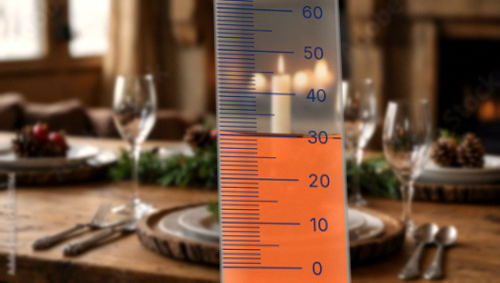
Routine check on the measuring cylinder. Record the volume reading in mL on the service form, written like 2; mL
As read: 30; mL
